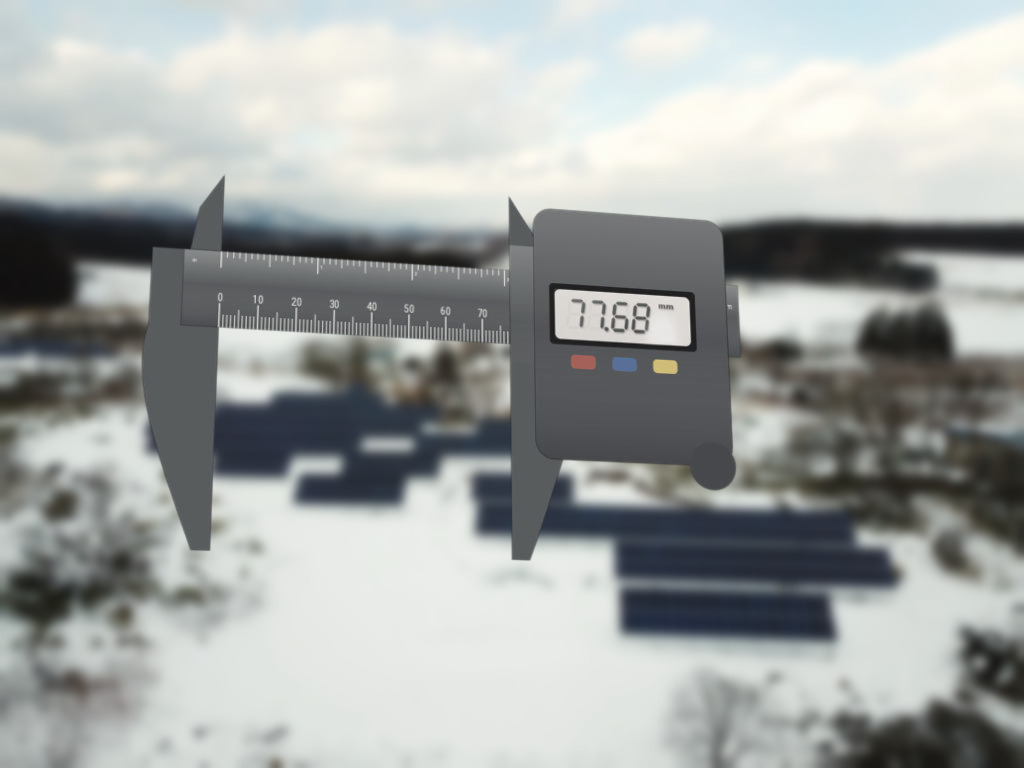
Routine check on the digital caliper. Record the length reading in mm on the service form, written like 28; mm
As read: 77.68; mm
